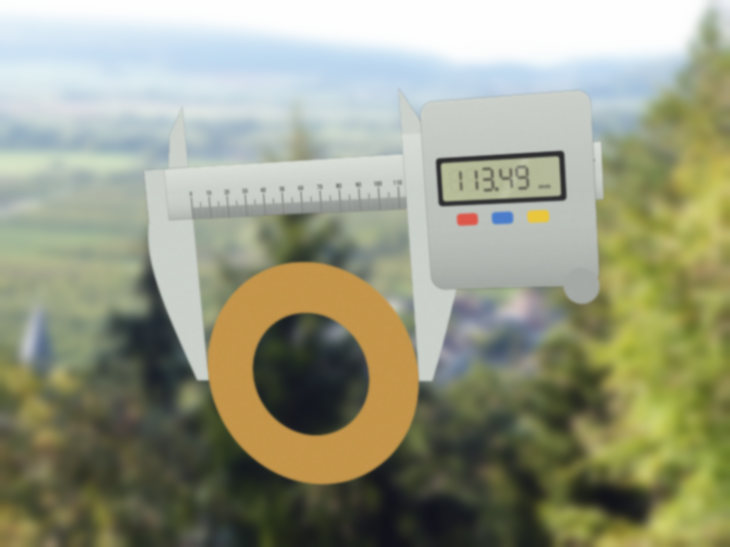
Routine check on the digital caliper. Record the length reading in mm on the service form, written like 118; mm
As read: 113.49; mm
